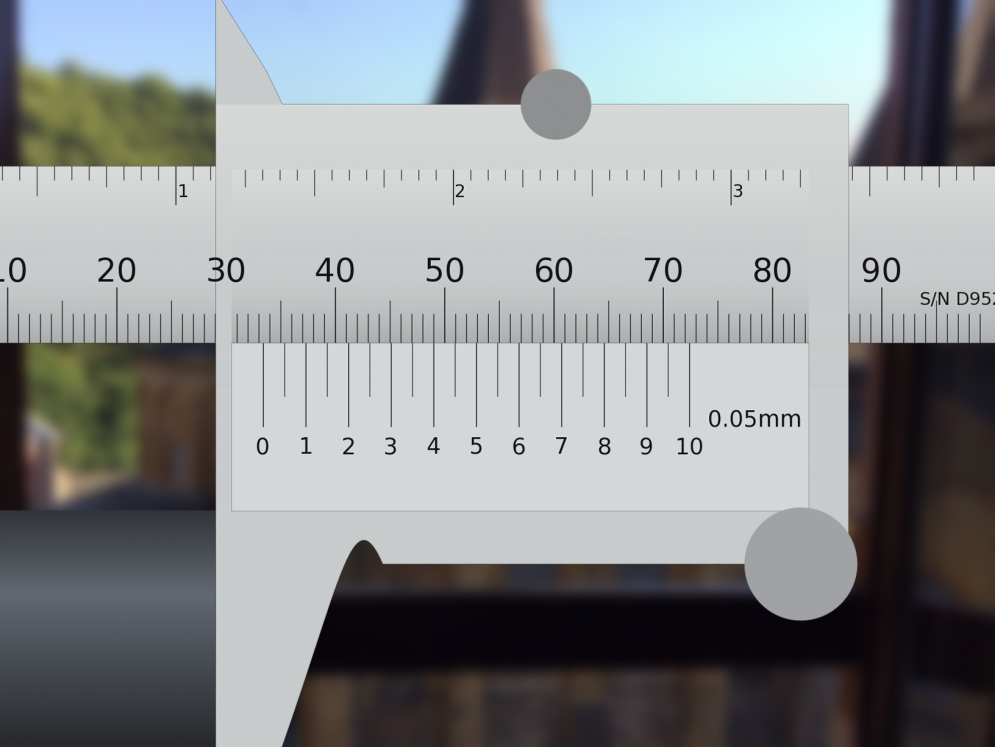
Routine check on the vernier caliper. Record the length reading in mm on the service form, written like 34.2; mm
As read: 33.4; mm
